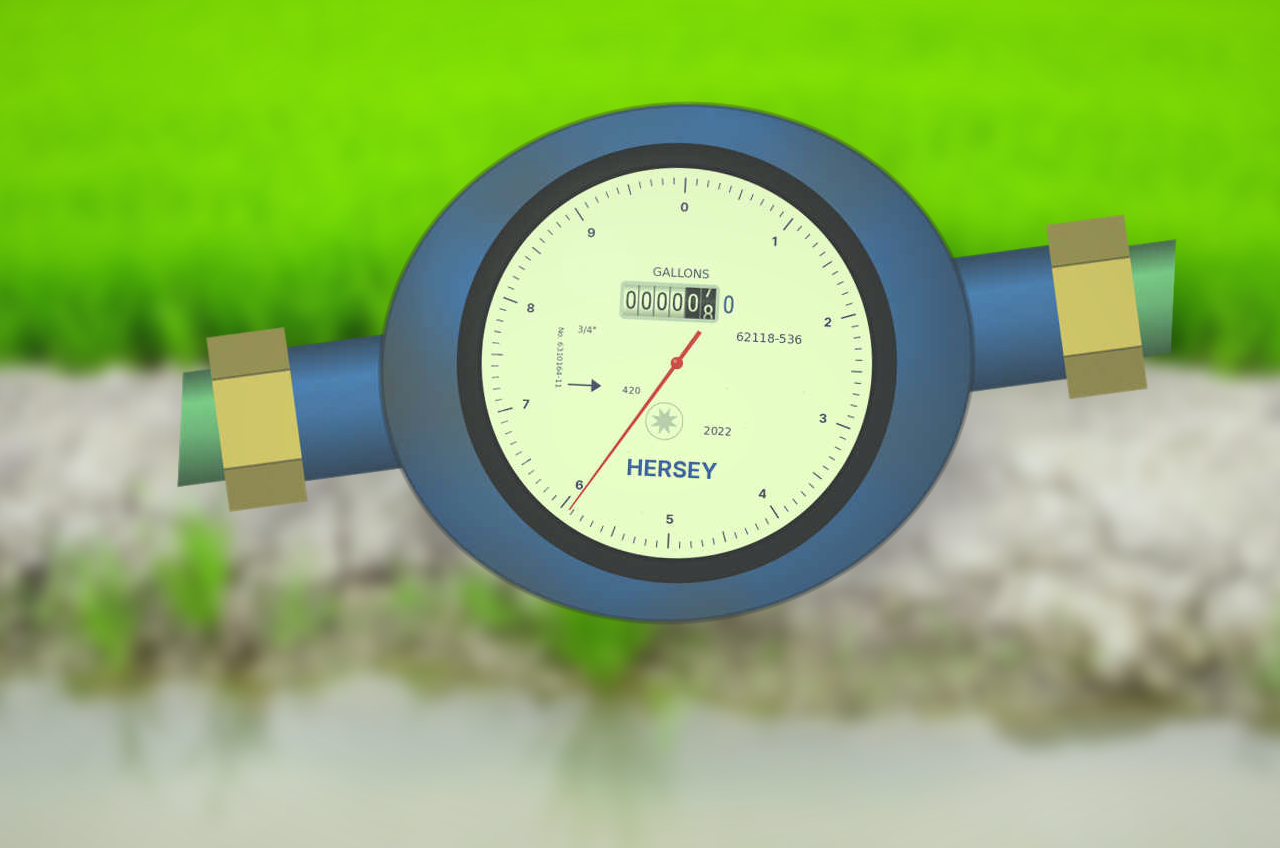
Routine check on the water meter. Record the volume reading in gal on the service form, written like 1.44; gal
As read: 75.9; gal
